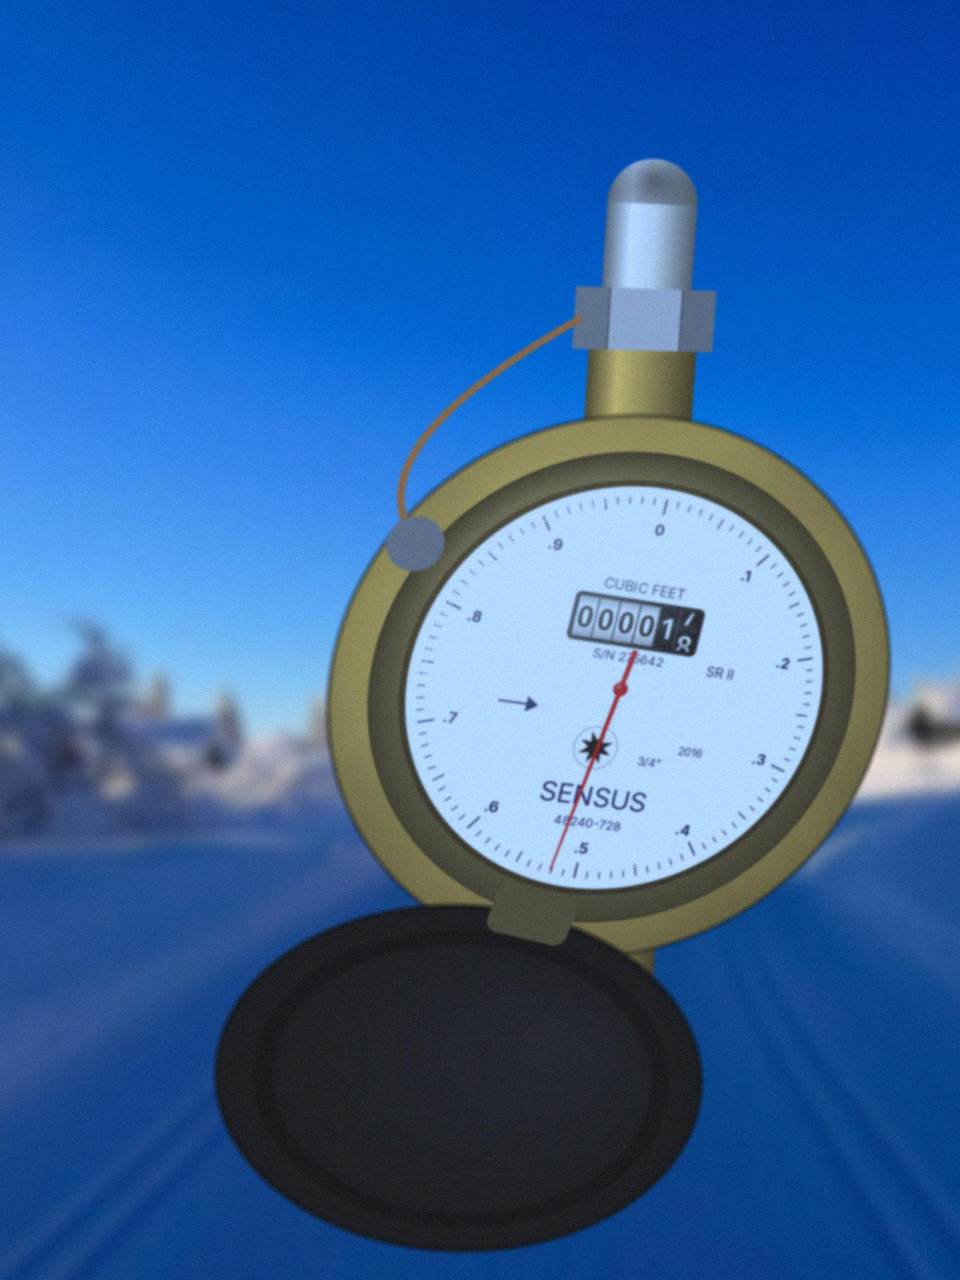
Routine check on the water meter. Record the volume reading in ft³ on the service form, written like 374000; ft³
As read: 17.52; ft³
